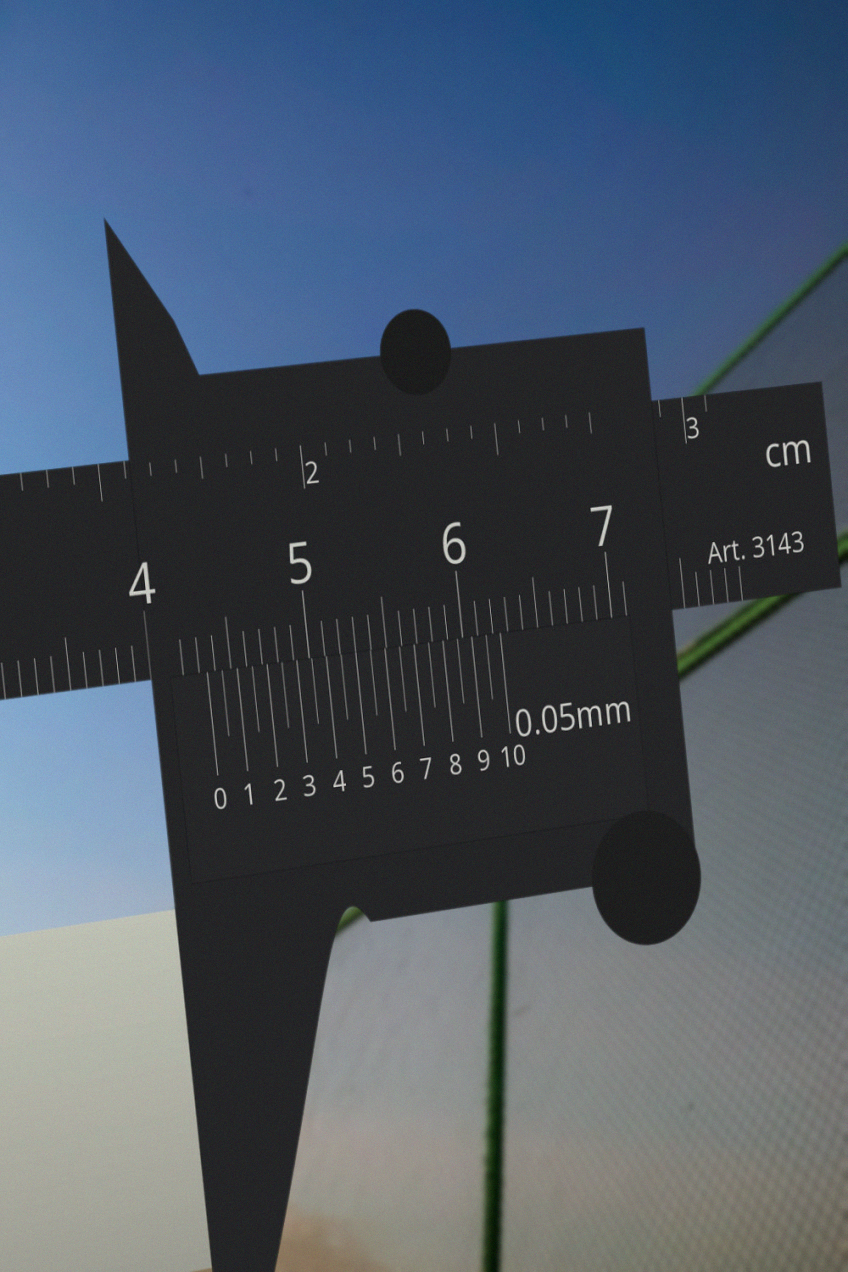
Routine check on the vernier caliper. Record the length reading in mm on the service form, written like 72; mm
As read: 43.5; mm
